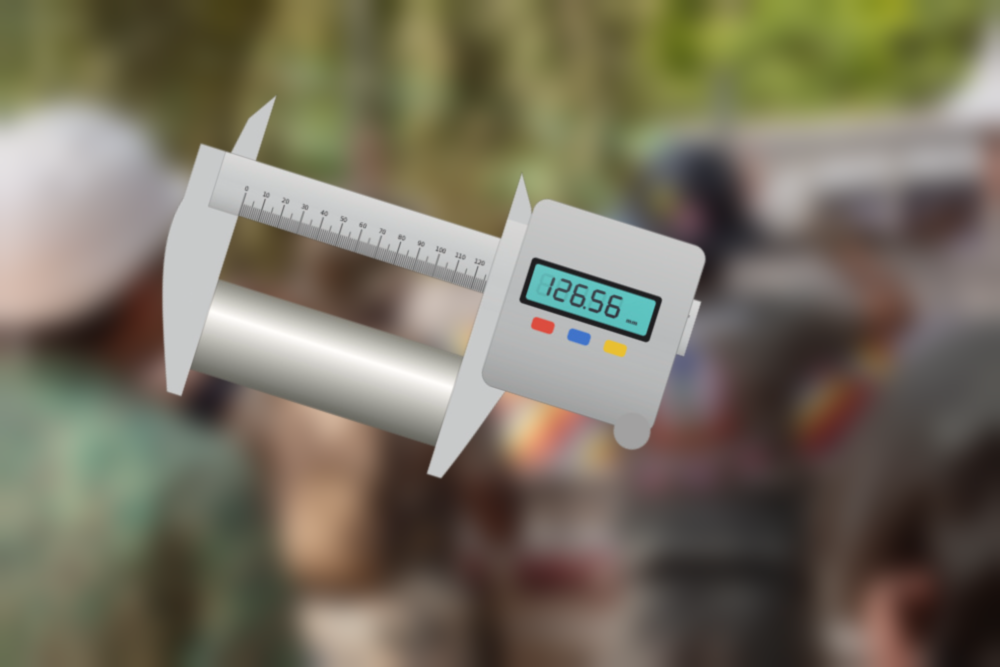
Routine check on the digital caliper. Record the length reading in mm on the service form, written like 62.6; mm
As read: 126.56; mm
